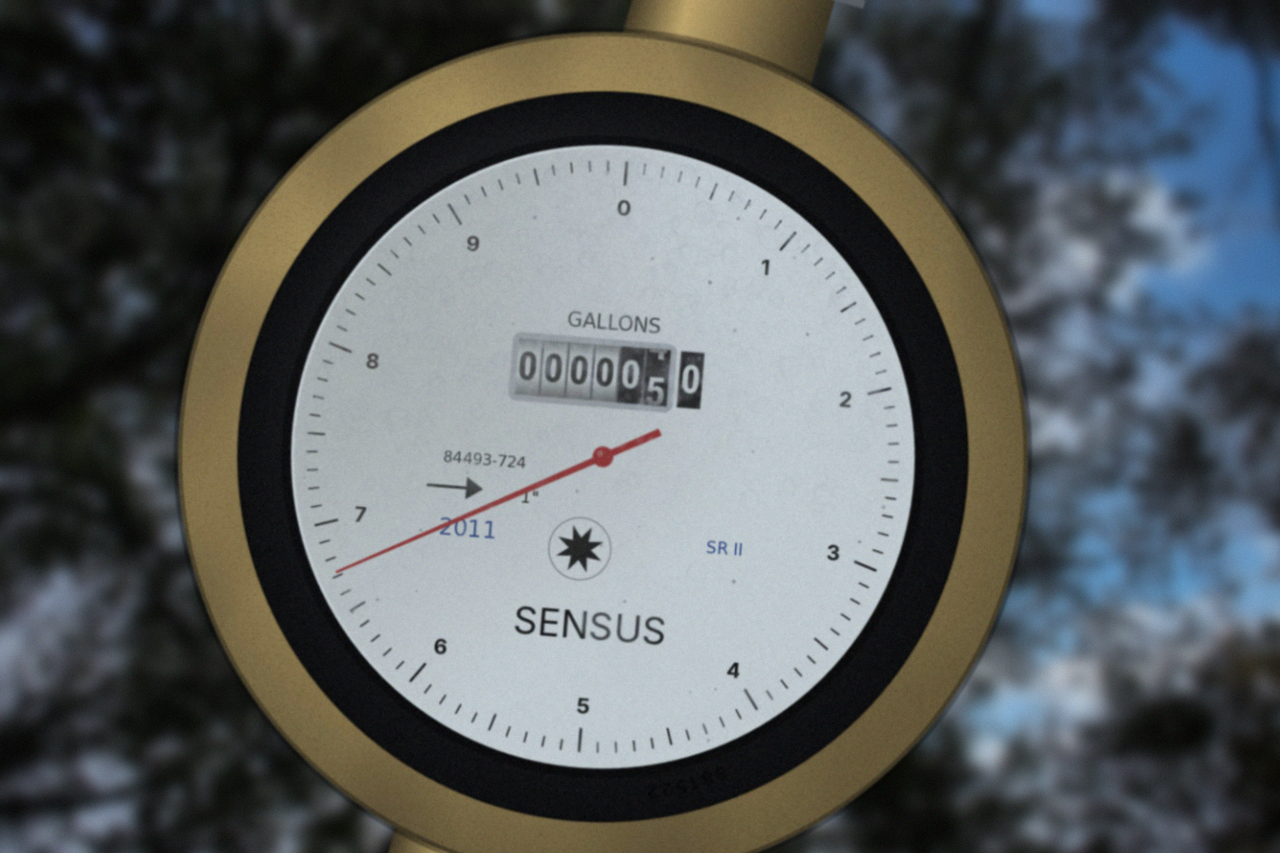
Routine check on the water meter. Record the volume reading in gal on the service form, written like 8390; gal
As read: 46.7; gal
